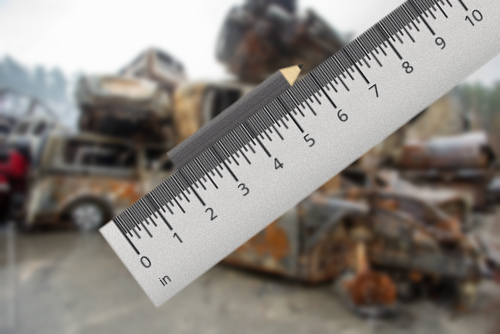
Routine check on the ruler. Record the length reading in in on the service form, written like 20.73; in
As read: 4; in
